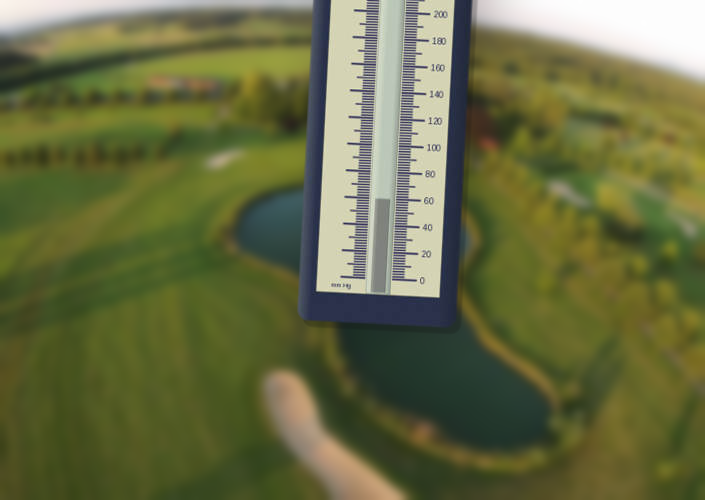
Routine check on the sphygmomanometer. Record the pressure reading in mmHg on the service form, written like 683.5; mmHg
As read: 60; mmHg
